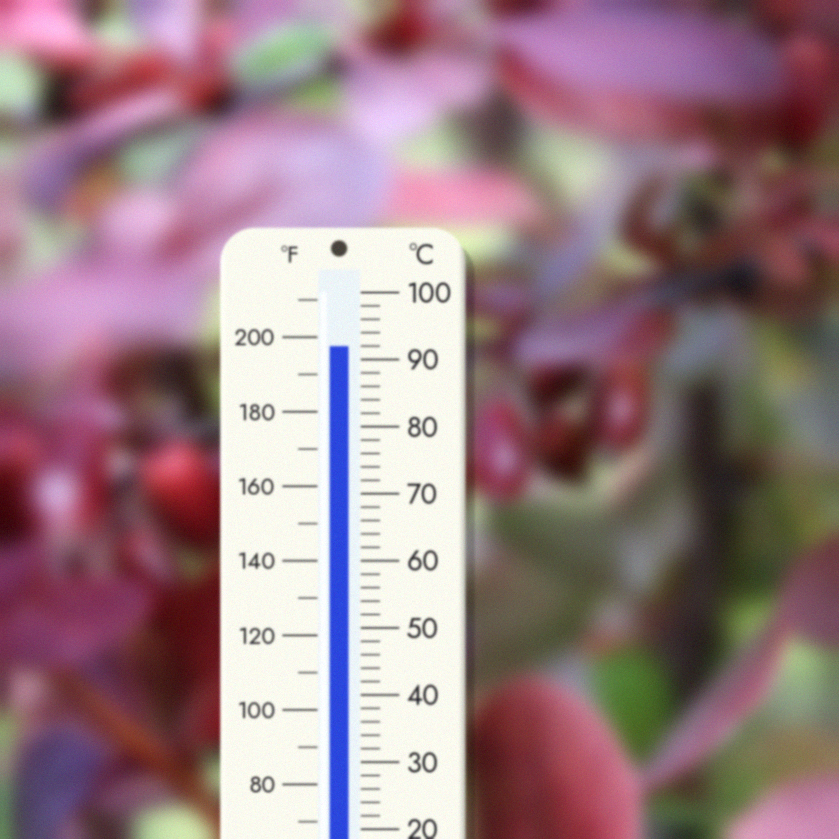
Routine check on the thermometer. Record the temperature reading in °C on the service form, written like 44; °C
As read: 92; °C
